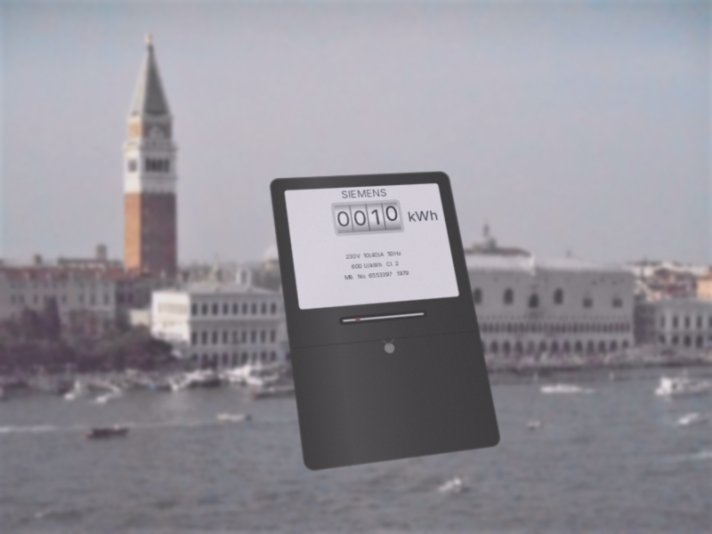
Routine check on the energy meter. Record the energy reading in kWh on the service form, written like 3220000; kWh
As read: 10; kWh
